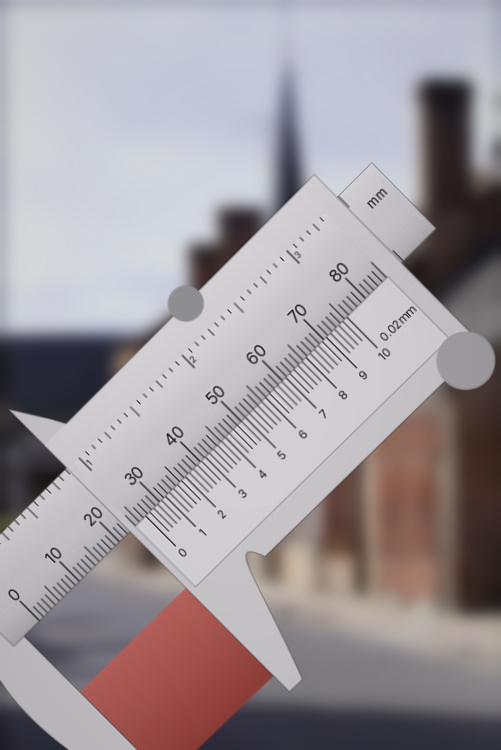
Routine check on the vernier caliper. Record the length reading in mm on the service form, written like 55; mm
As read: 26.5; mm
